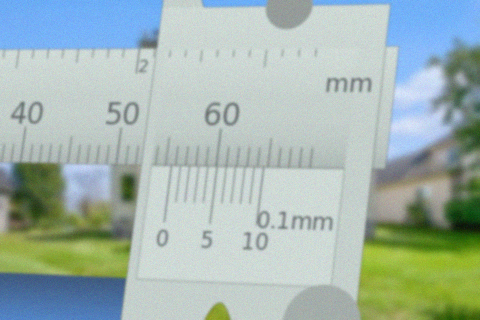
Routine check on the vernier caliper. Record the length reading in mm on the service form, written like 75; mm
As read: 55.6; mm
